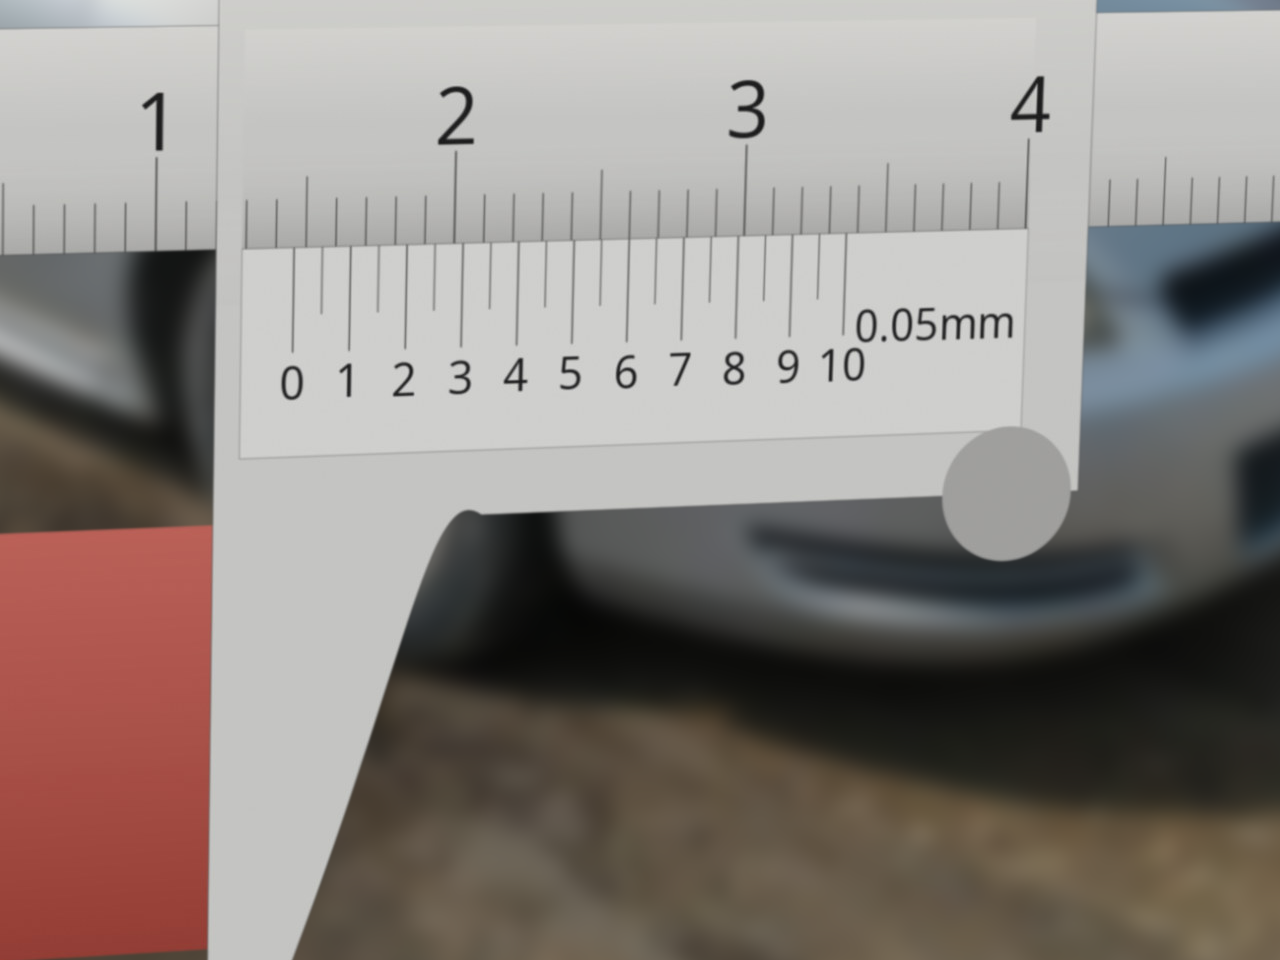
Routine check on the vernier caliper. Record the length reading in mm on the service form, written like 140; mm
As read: 14.6; mm
